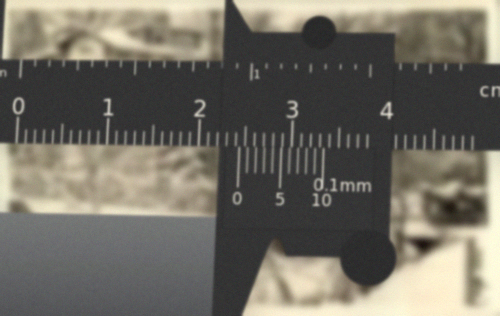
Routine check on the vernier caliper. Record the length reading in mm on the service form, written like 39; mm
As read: 24.4; mm
